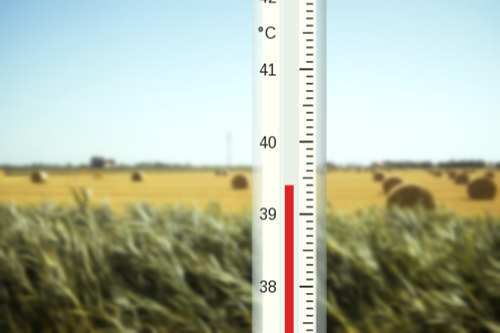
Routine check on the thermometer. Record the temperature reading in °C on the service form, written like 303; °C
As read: 39.4; °C
